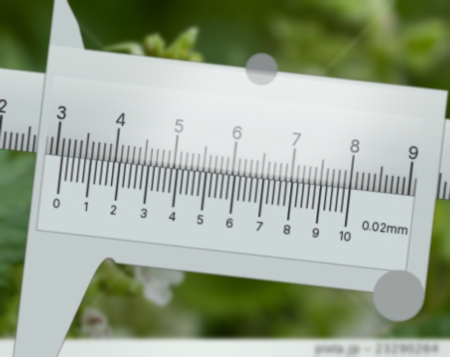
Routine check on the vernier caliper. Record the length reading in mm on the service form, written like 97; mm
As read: 31.0; mm
